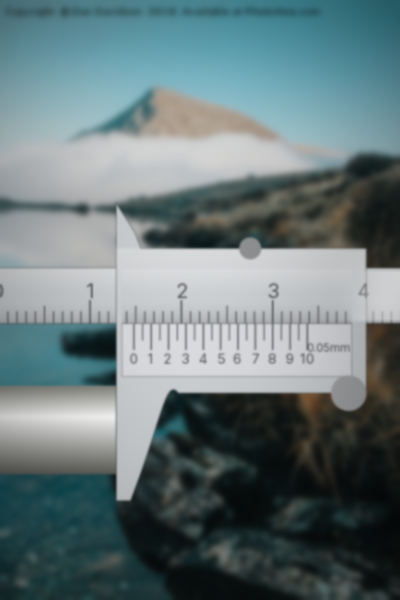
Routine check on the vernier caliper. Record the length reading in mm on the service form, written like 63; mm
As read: 14.8; mm
